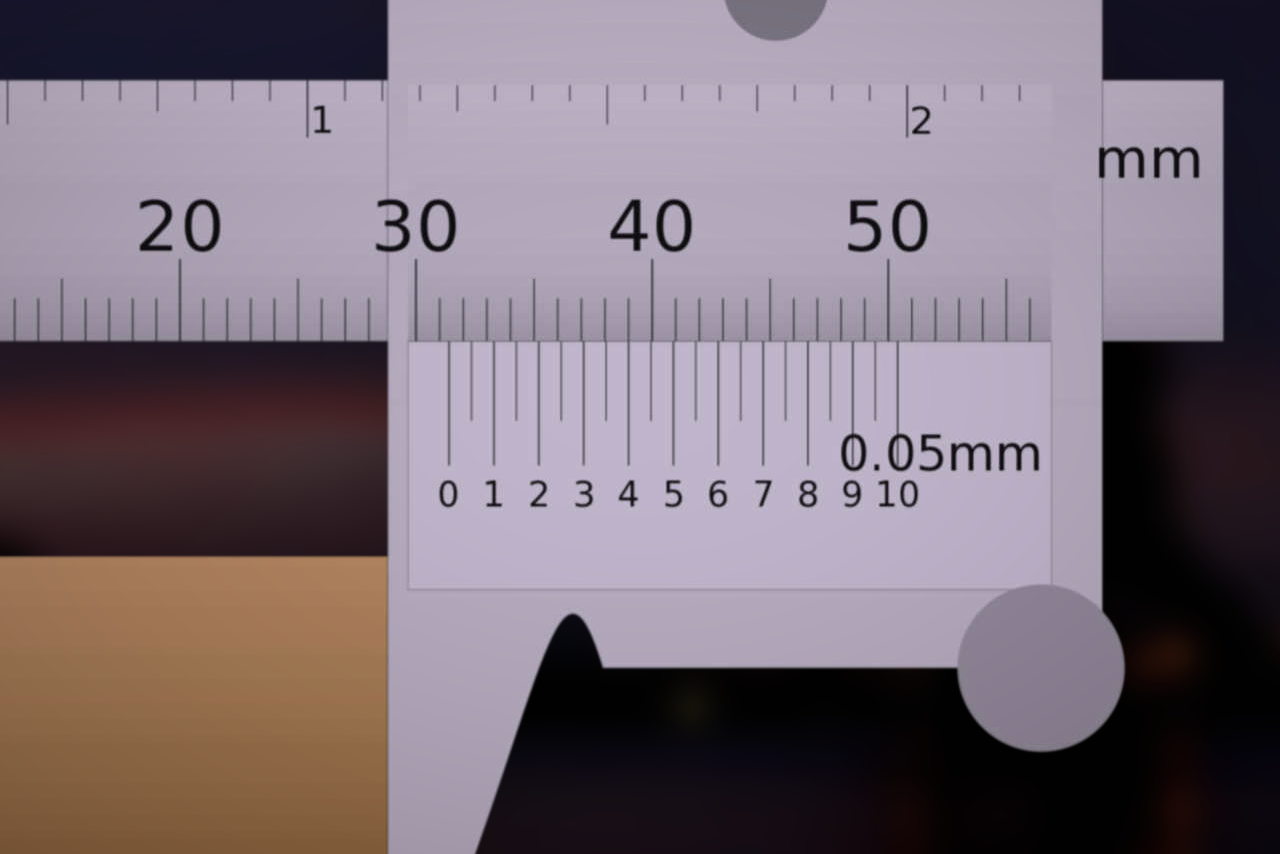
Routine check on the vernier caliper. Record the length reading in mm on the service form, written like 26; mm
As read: 31.4; mm
